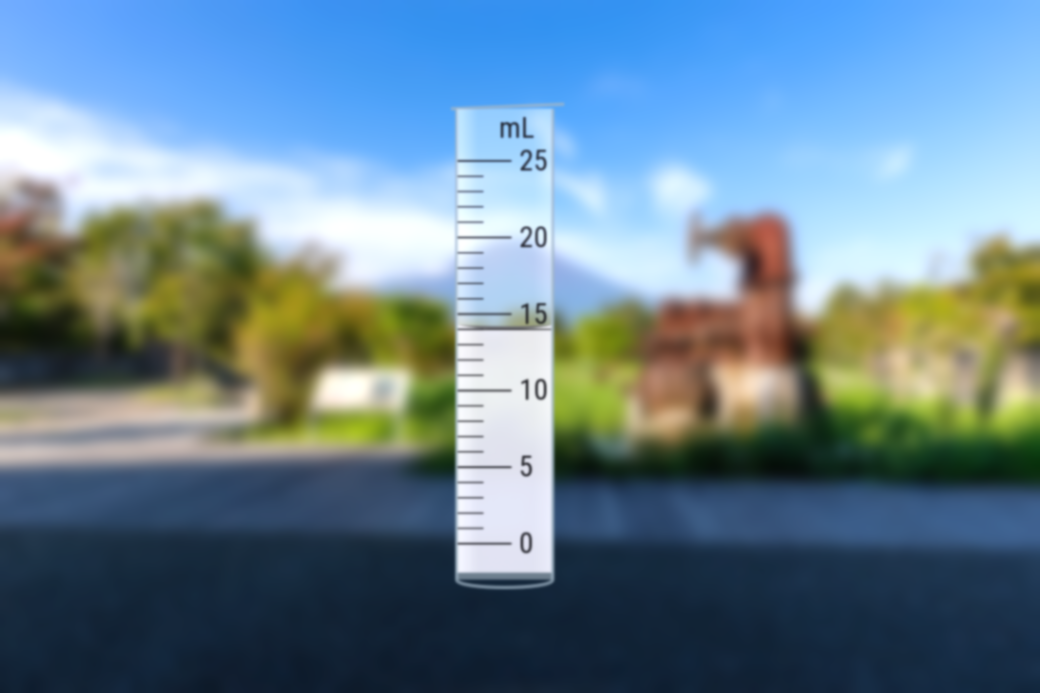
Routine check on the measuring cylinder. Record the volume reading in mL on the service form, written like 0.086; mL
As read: 14; mL
